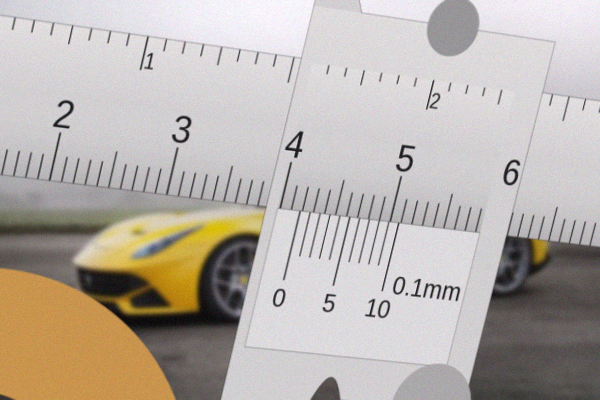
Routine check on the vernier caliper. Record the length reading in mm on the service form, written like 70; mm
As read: 41.8; mm
